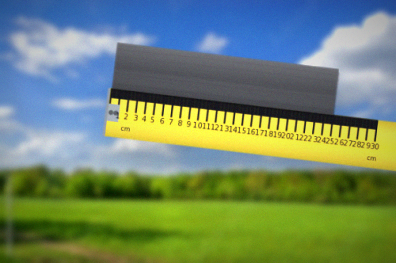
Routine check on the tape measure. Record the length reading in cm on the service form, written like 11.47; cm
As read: 25; cm
